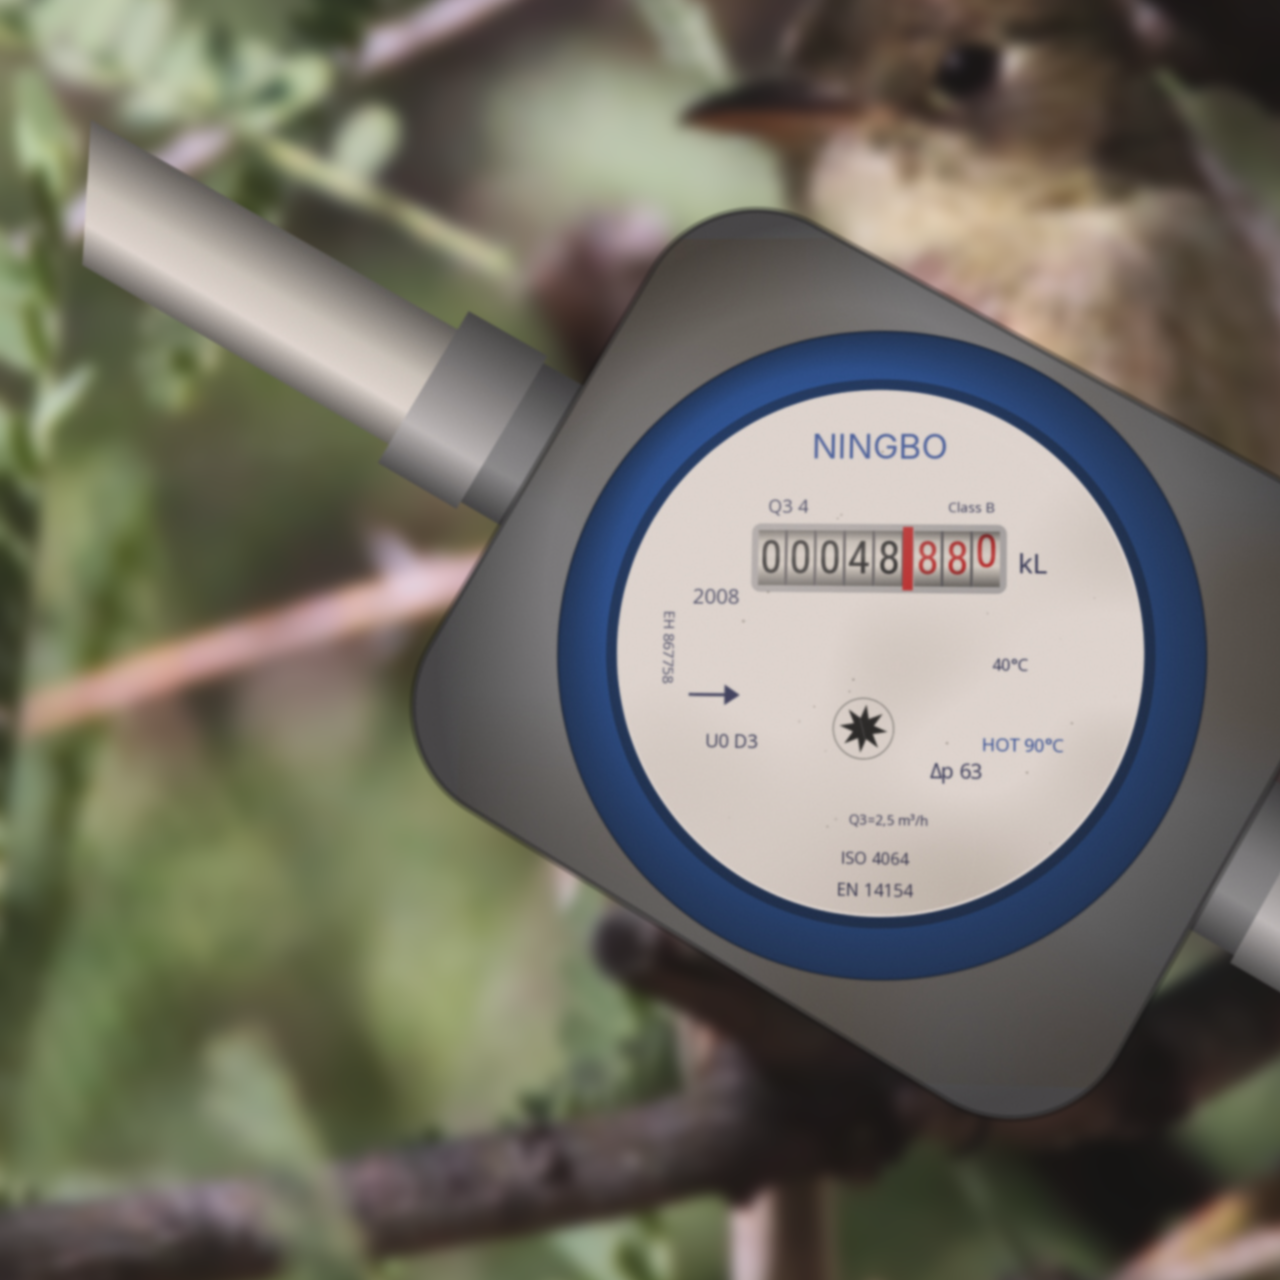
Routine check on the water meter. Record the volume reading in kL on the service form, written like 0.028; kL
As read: 48.880; kL
